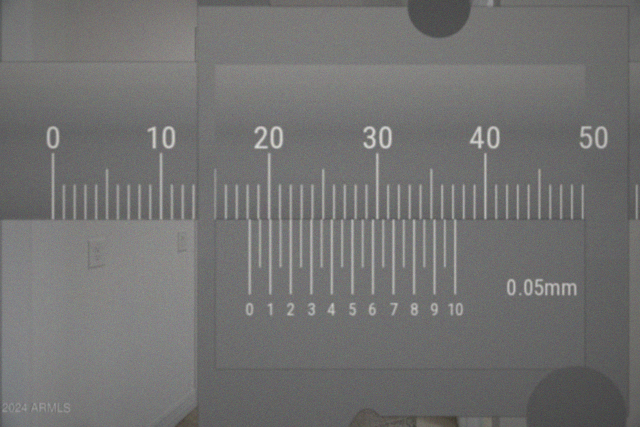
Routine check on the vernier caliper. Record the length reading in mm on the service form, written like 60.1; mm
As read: 18.2; mm
